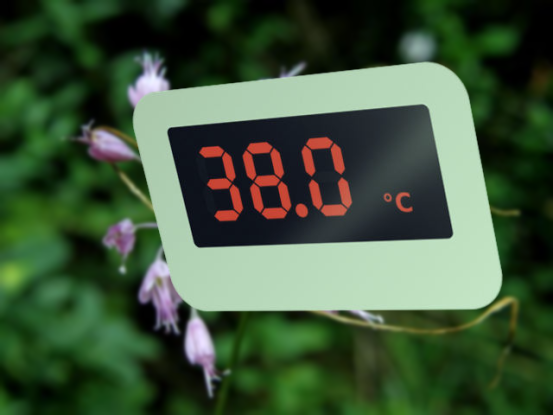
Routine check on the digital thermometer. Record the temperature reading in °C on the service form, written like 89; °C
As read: 38.0; °C
